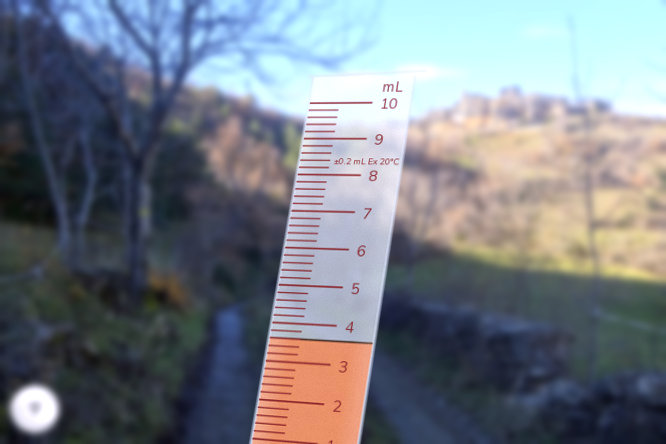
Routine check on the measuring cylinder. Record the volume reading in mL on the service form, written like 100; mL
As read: 3.6; mL
